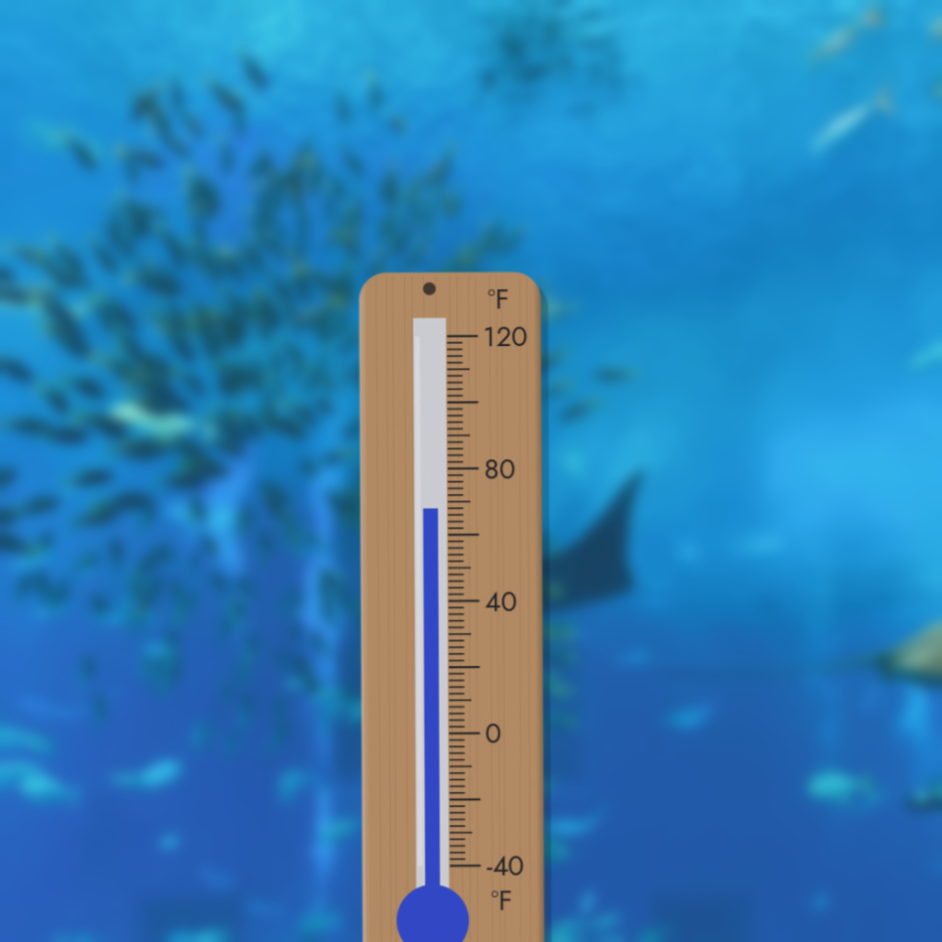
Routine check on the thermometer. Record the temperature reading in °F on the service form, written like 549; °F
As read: 68; °F
